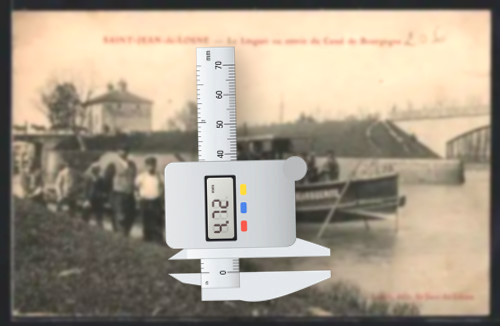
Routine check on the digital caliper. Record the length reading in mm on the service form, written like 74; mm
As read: 4.72; mm
